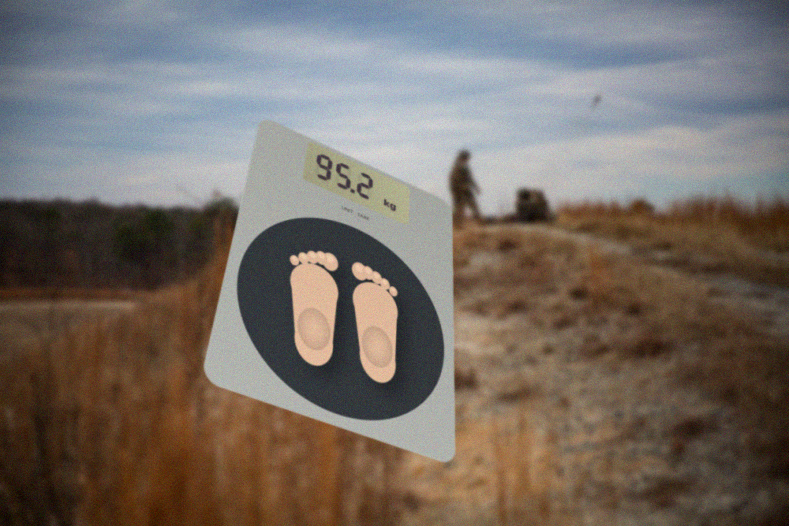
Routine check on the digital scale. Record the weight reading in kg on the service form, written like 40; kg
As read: 95.2; kg
